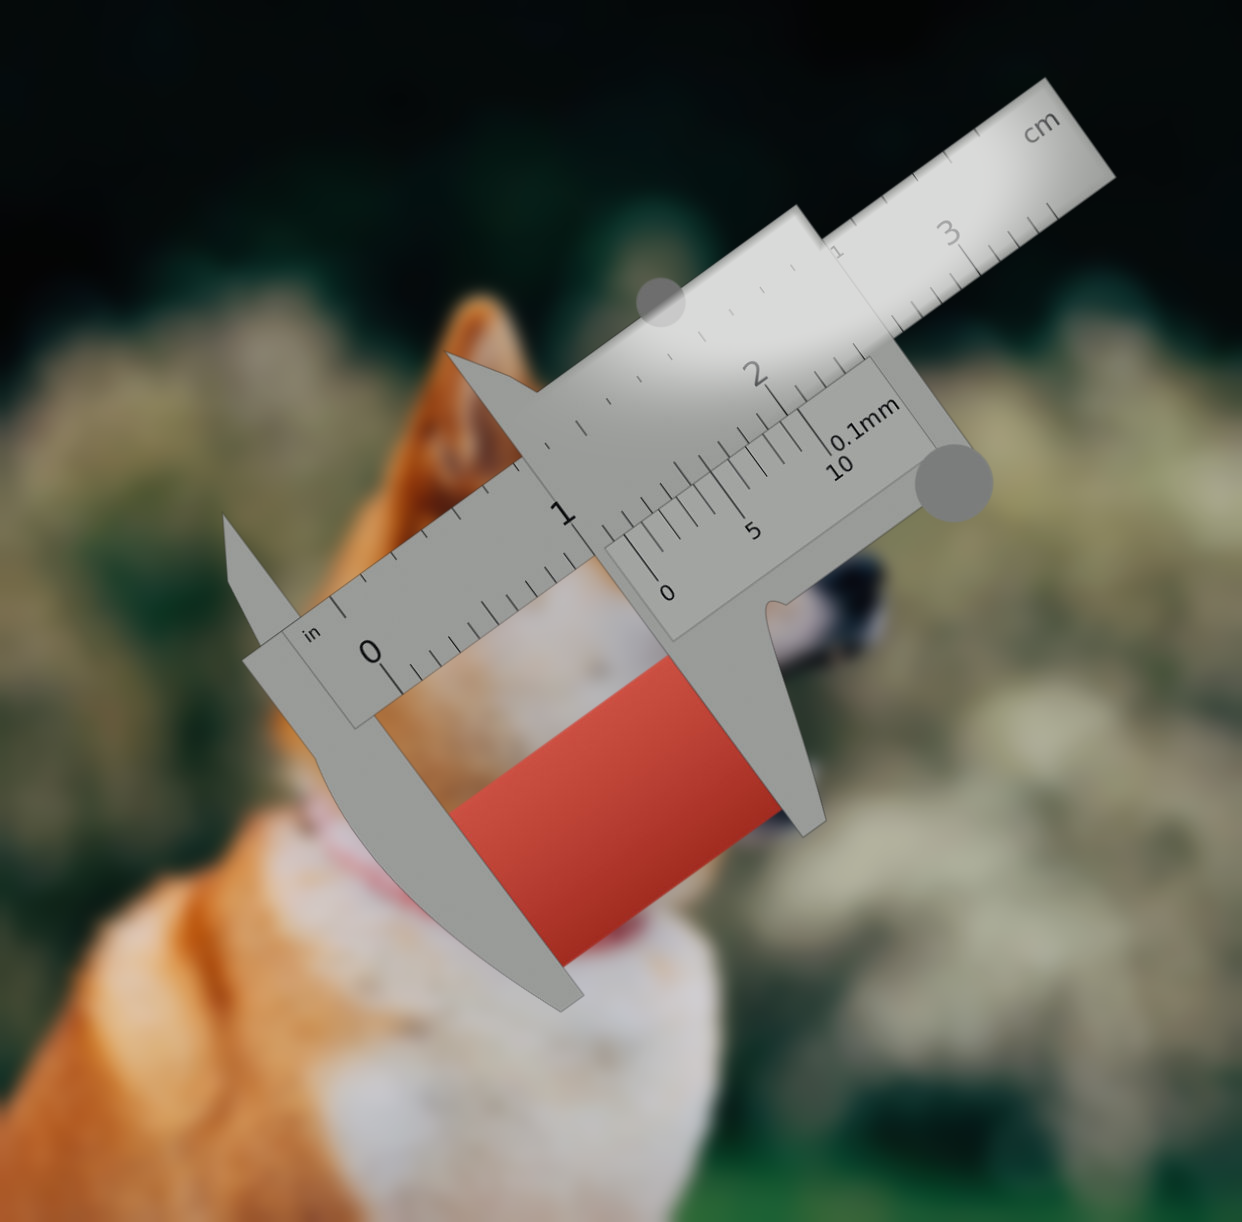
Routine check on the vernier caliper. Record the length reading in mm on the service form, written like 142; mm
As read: 11.5; mm
